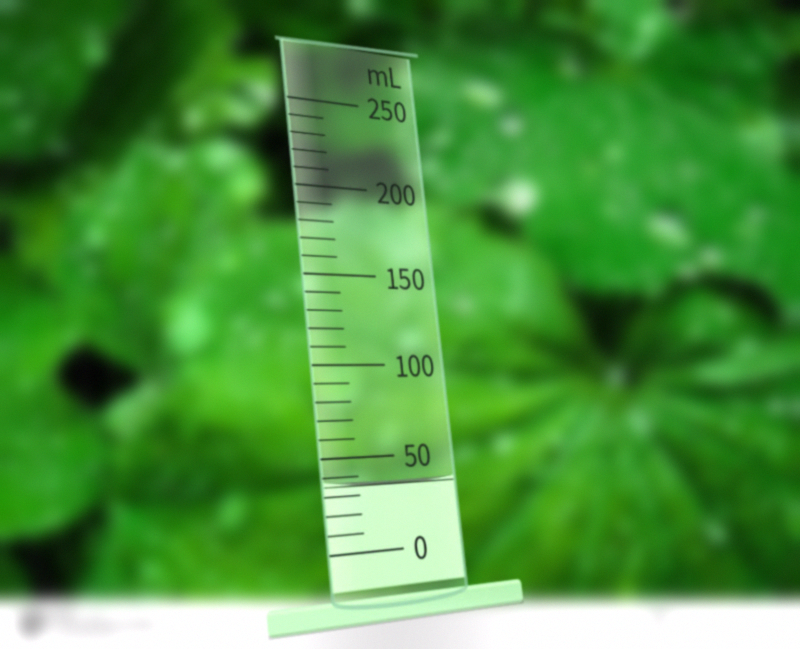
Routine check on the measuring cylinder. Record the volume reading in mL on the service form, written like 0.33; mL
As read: 35; mL
